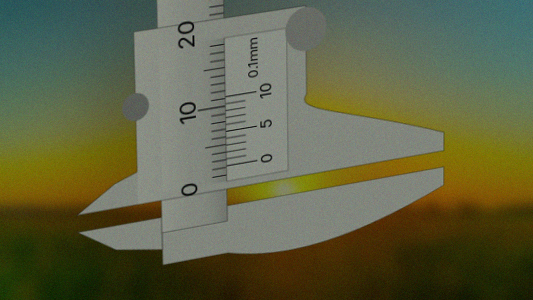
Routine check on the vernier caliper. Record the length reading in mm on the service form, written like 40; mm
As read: 2.2; mm
